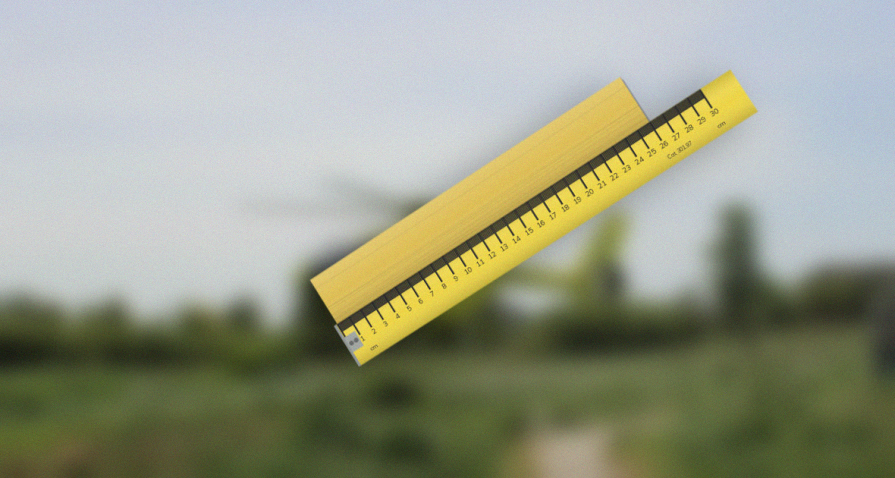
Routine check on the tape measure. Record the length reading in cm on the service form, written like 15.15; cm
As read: 26; cm
